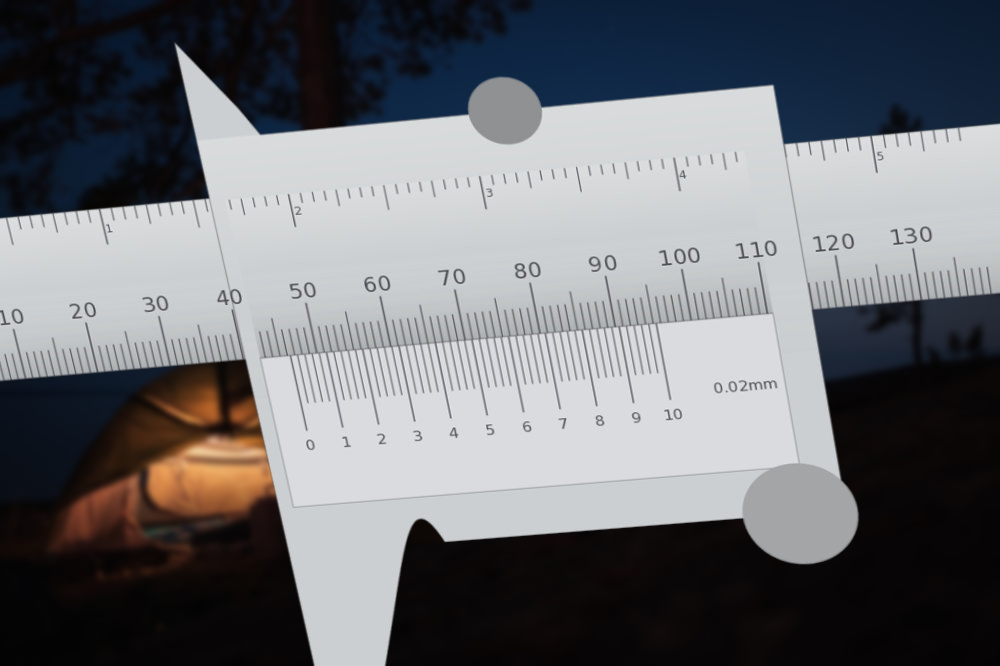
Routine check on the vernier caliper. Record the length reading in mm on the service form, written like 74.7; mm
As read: 46.4; mm
